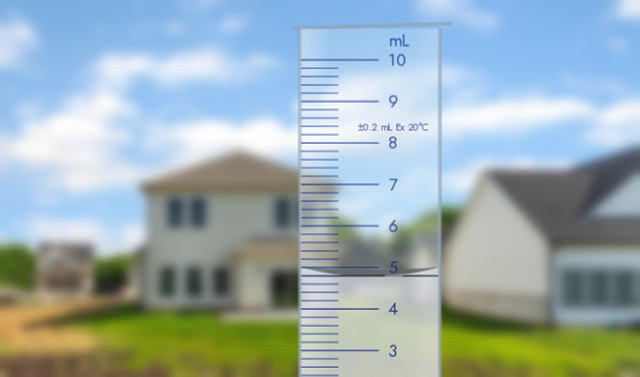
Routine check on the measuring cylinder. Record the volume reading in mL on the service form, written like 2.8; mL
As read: 4.8; mL
